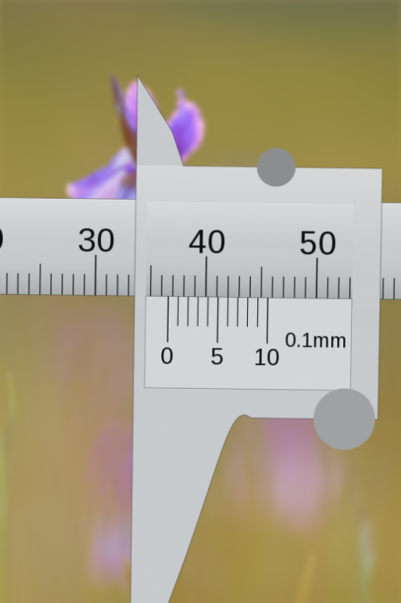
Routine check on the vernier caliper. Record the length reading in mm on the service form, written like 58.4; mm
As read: 36.6; mm
